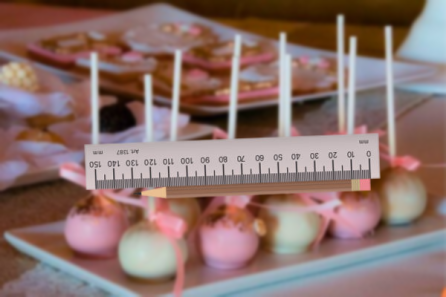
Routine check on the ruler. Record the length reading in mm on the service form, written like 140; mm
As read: 130; mm
